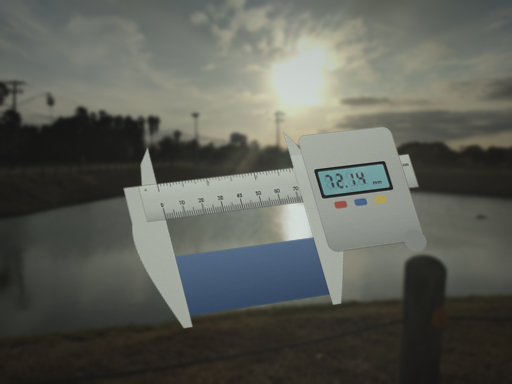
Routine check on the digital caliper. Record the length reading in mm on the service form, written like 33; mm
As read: 72.14; mm
